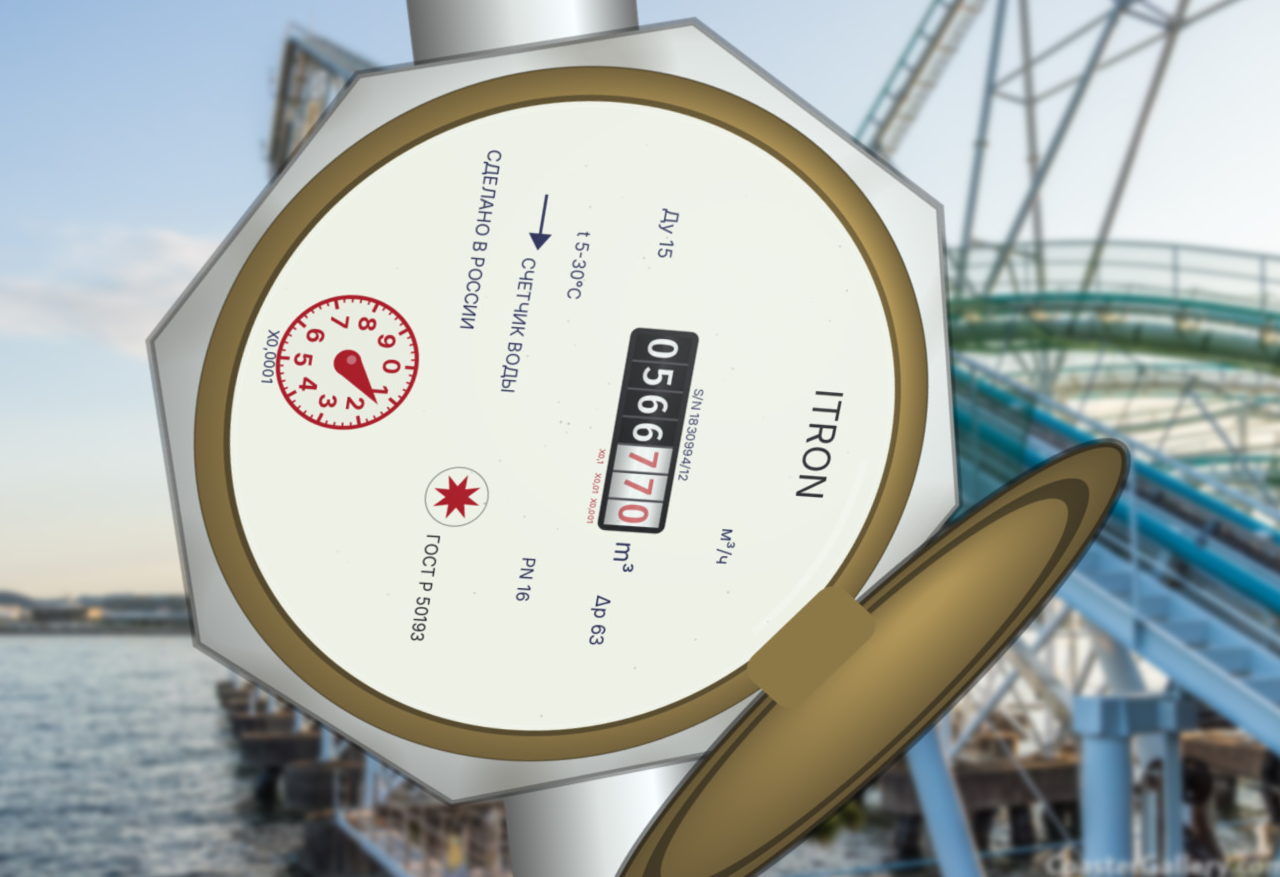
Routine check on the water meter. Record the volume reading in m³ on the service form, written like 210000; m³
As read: 566.7701; m³
